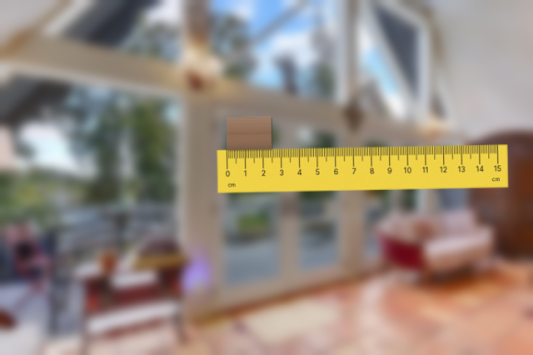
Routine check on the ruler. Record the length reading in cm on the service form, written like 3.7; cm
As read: 2.5; cm
